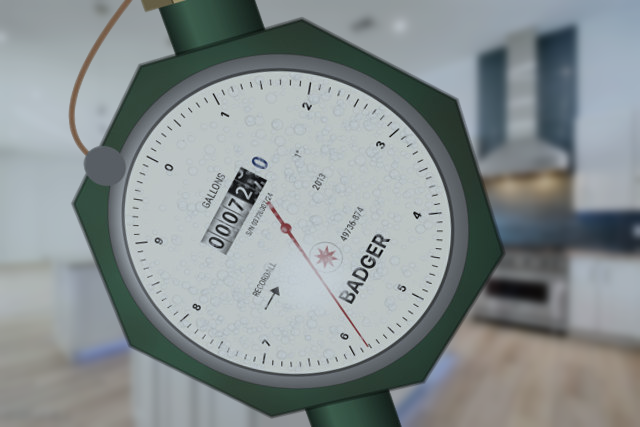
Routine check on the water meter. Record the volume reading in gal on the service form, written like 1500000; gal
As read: 7235.8; gal
